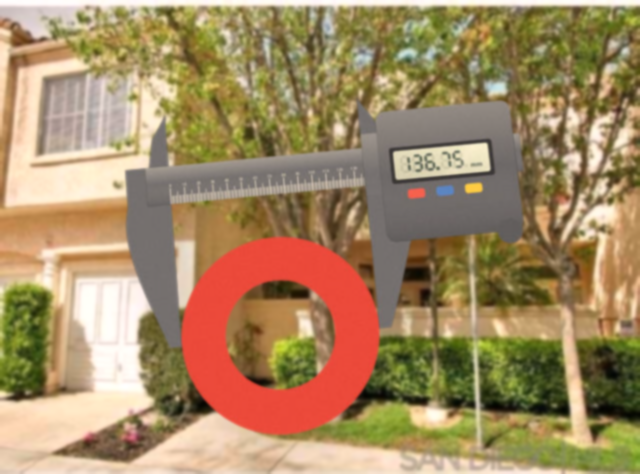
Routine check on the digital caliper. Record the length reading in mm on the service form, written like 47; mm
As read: 136.75; mm
